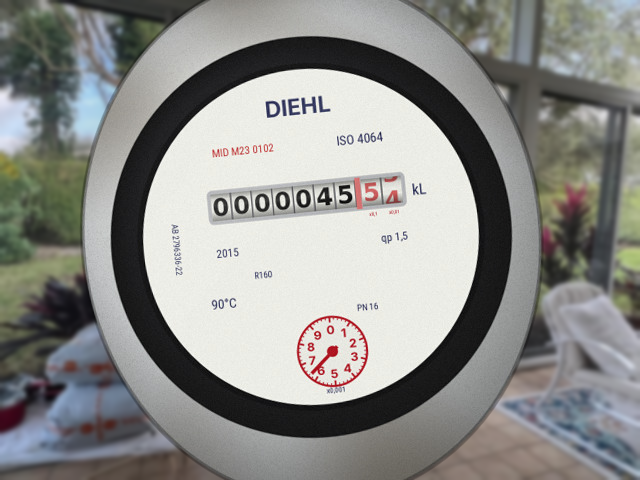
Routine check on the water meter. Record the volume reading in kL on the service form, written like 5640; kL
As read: 45.536; kL
